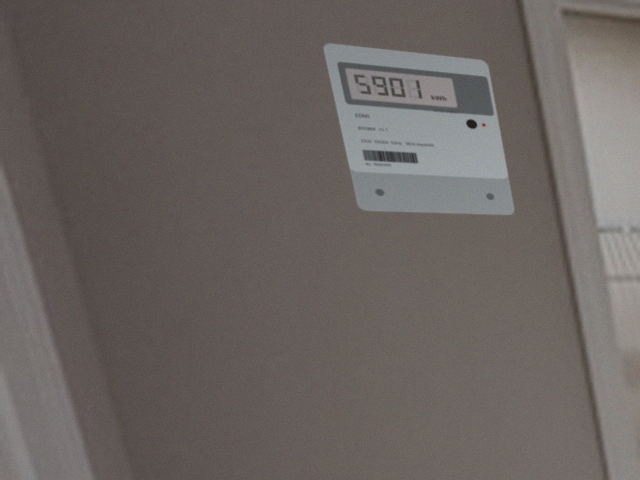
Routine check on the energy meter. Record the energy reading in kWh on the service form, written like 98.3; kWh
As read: 5901; kWh
